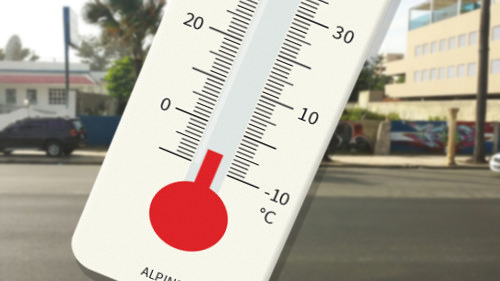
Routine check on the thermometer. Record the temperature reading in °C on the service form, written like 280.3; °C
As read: -6; °C
